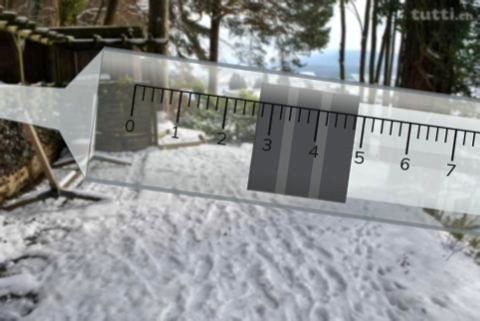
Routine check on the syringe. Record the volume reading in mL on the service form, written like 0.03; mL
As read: 2.7; mL
